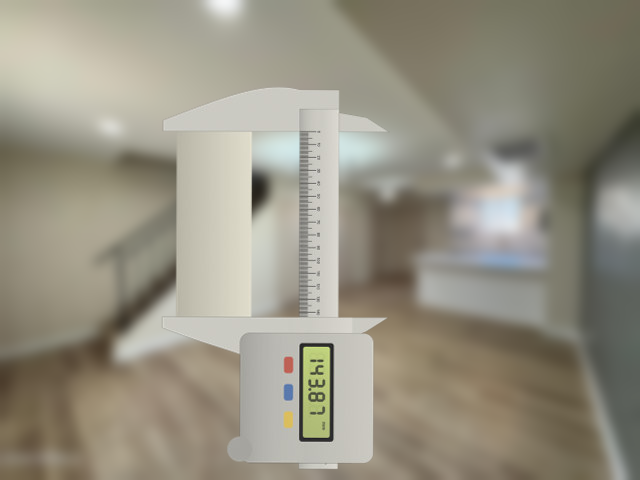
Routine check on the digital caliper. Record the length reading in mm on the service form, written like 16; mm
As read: 143.87; mm
